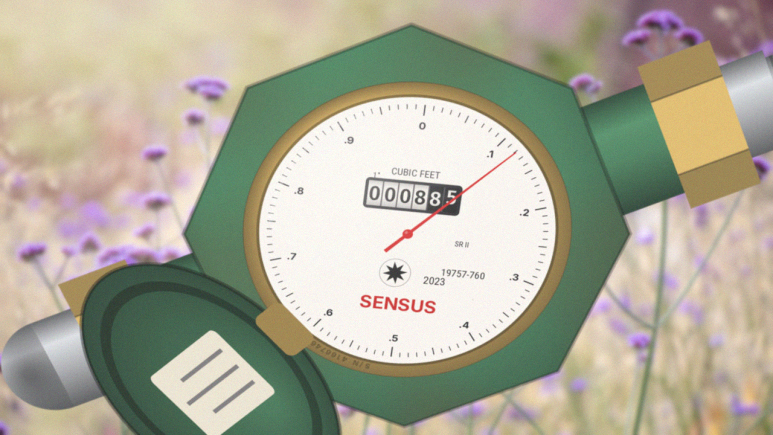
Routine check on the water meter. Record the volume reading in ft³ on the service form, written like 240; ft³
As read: 885.12; ft³
